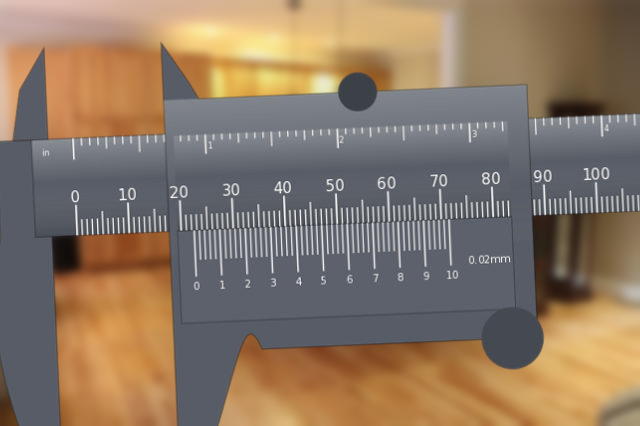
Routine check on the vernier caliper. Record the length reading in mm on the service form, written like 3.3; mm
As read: 22.5; mm
